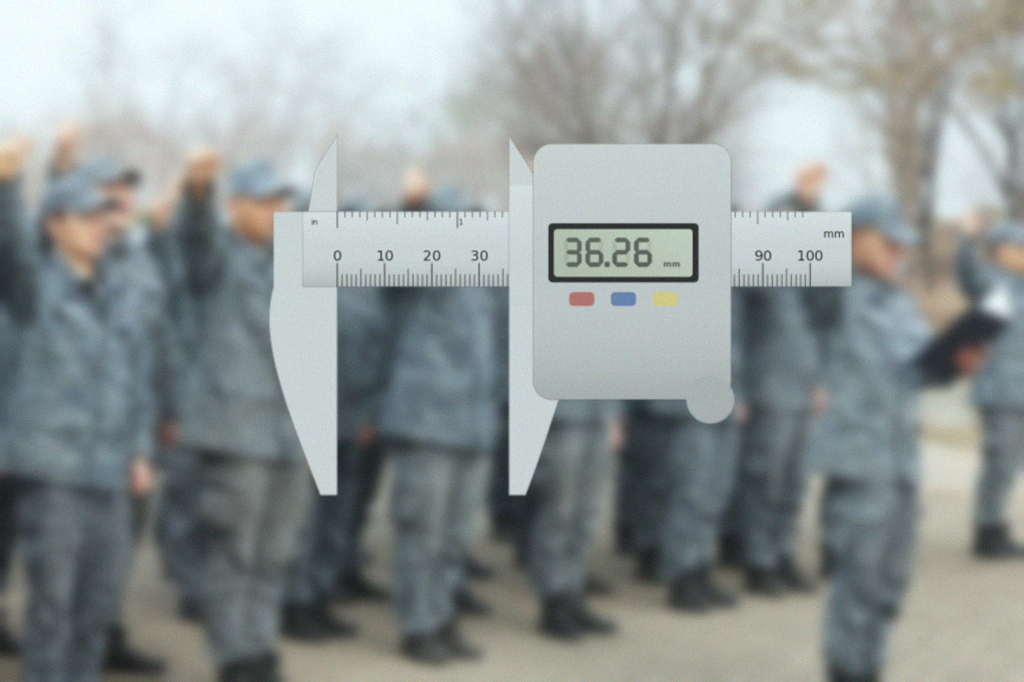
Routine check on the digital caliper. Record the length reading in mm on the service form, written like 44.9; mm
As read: 36.26; mm
